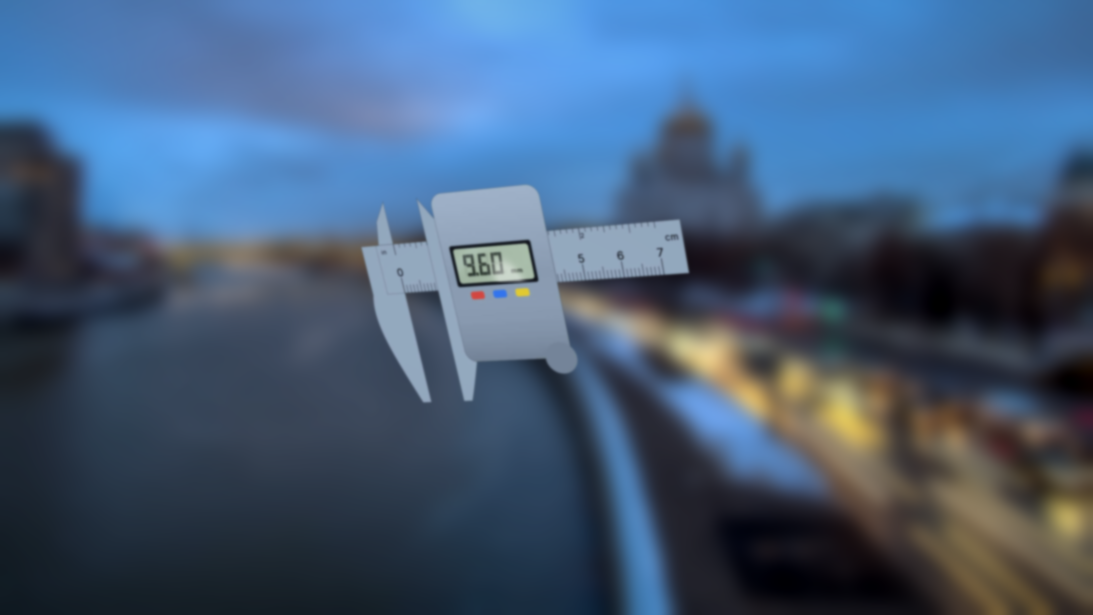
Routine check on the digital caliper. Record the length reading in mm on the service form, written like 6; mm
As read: 9.60; mm
